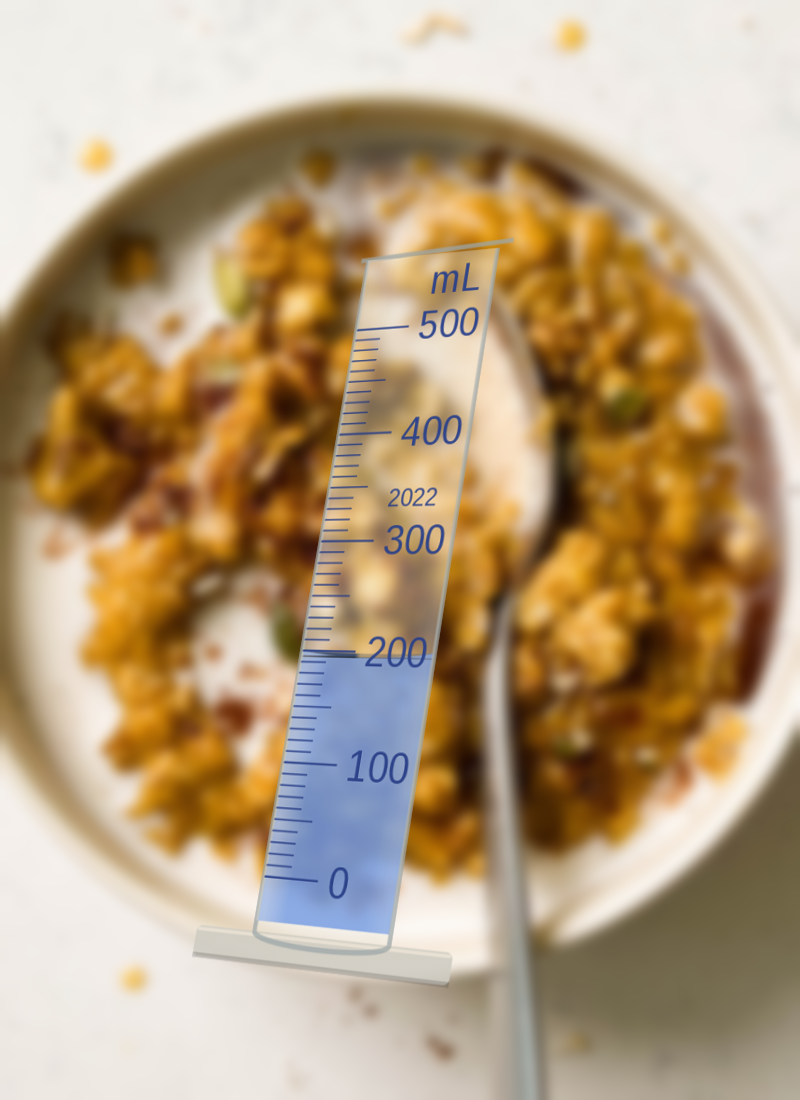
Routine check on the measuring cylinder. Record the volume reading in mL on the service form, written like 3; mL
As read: 195; mL
